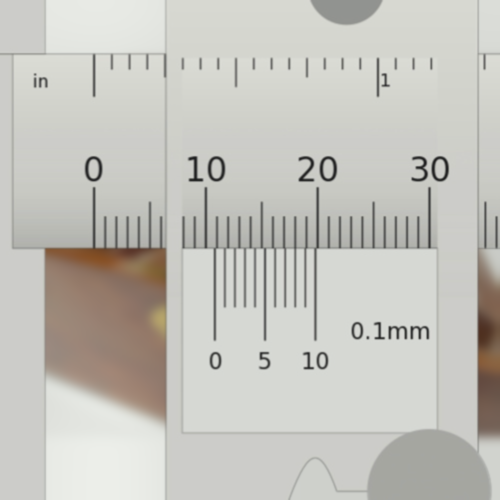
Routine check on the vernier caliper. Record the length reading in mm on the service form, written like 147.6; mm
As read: 10.8; mm
